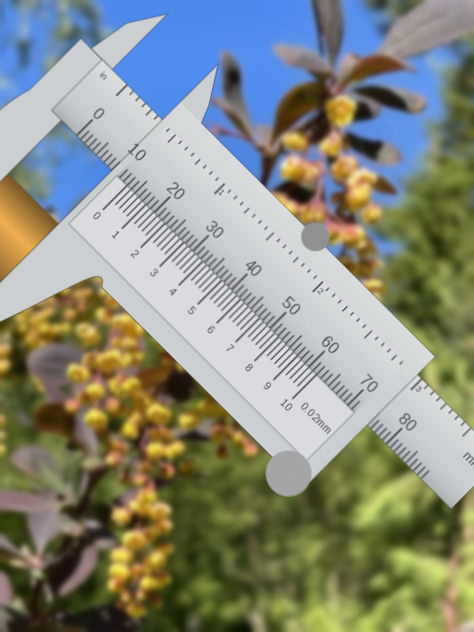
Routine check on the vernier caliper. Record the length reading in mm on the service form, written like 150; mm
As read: 13.0; mm
